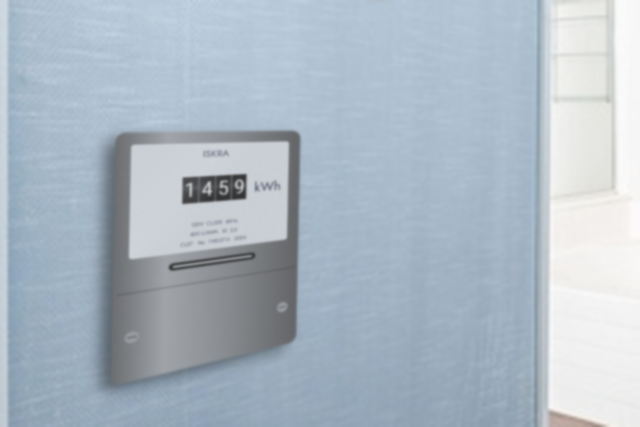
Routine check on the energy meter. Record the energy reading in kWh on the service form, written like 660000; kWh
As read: 1459; kWh
